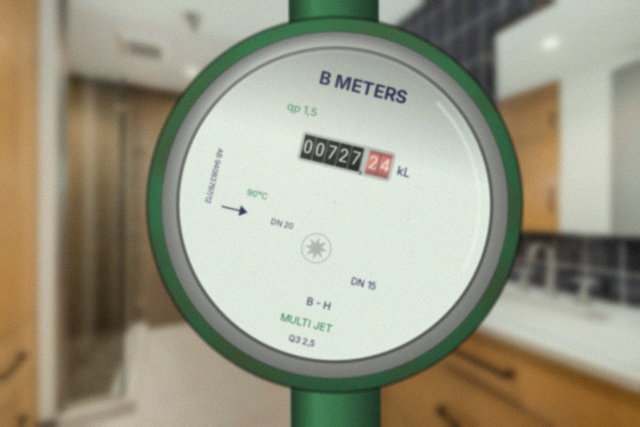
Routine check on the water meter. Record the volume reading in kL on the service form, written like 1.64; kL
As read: 727.24; kL
